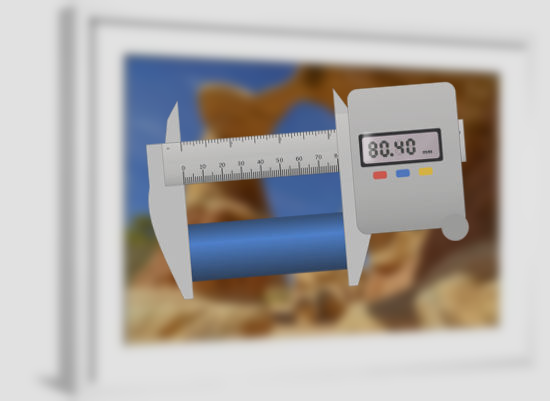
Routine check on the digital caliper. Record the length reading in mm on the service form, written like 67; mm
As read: 80.40; mm
